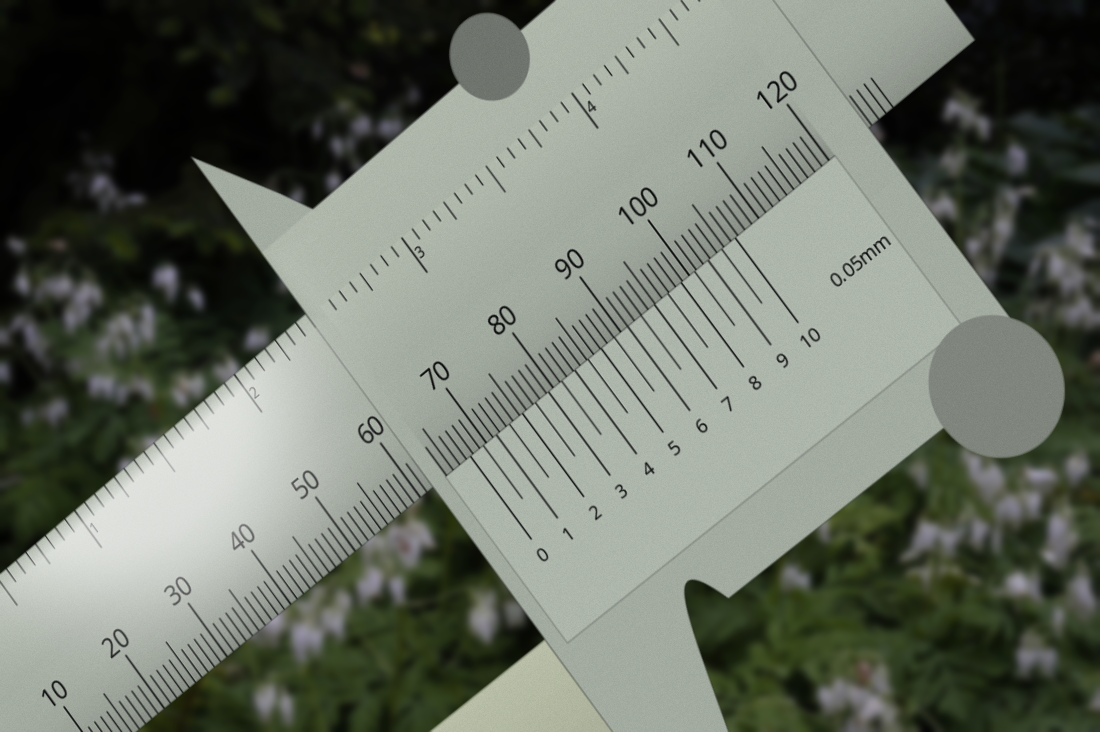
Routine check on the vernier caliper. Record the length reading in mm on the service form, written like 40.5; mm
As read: 67.6; mm
